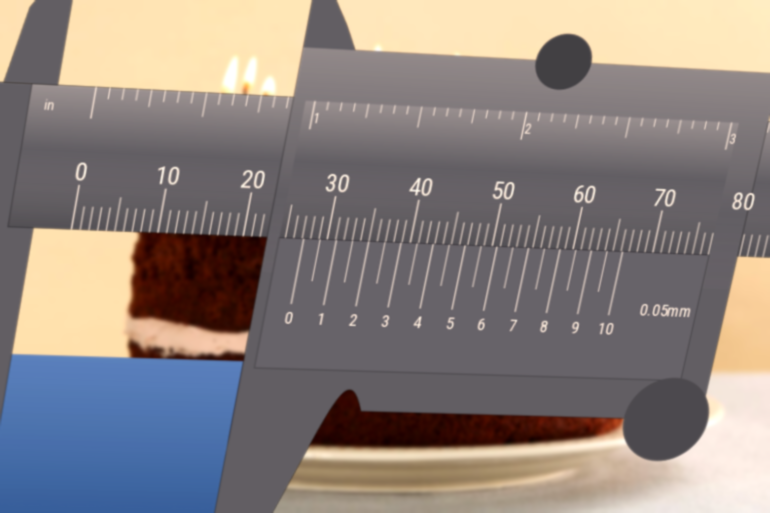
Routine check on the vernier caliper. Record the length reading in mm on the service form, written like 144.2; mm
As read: 27.2; mm
